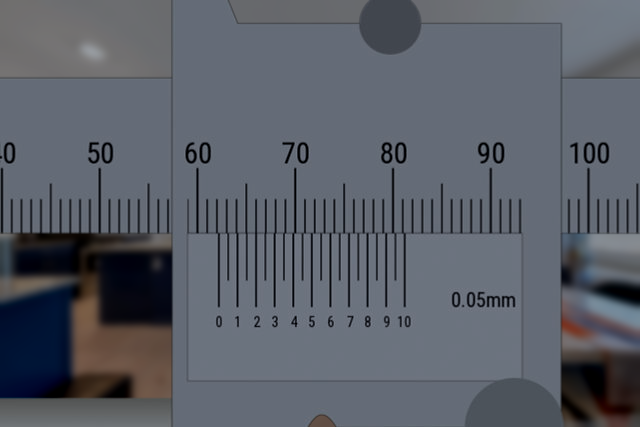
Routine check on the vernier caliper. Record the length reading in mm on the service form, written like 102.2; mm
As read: 62.2; mm
